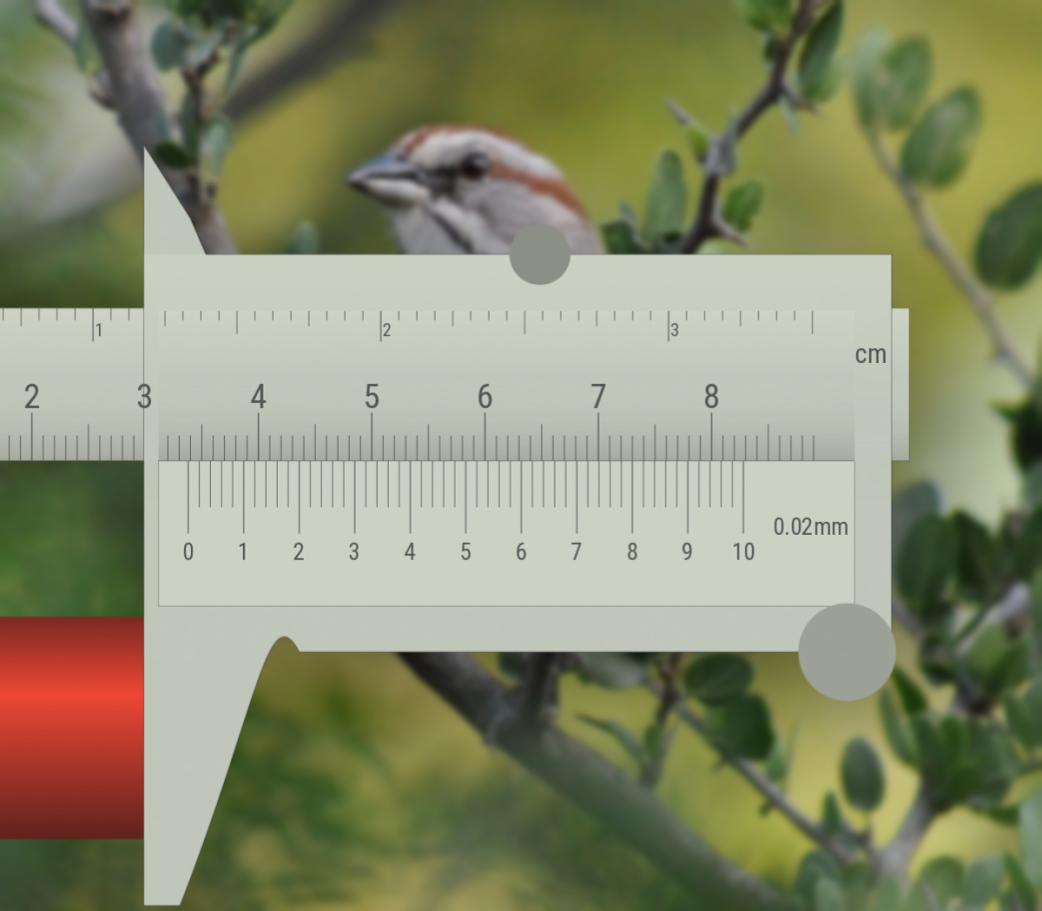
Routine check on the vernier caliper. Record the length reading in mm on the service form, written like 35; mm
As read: 33.8; mm
